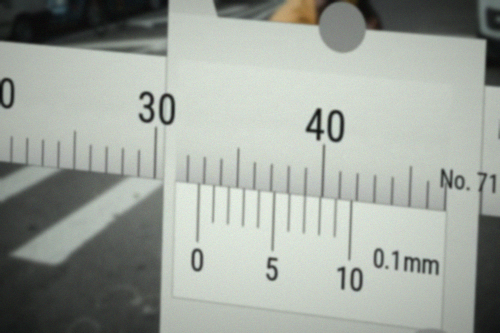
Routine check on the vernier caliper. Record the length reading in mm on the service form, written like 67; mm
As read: 32.7; mm
